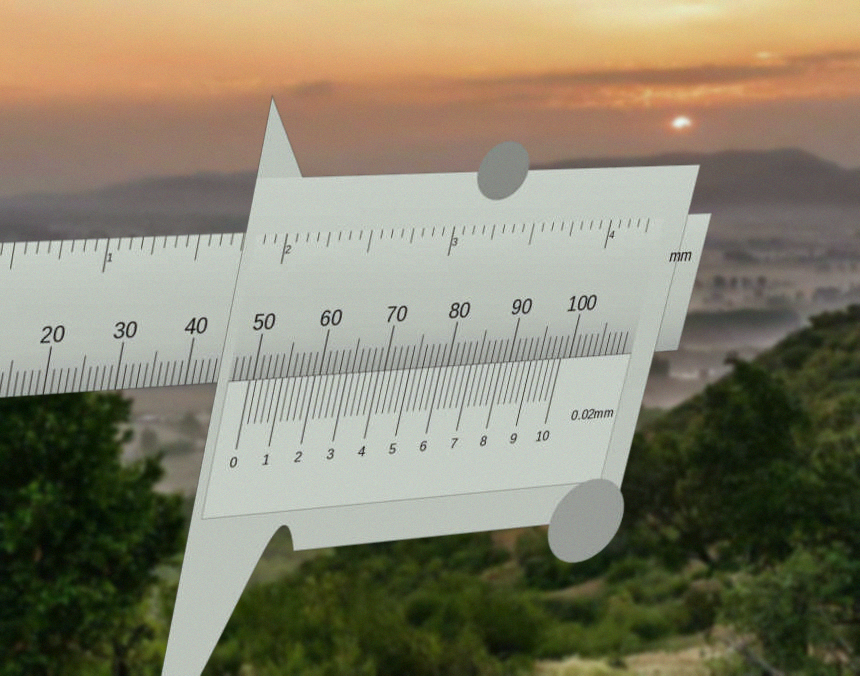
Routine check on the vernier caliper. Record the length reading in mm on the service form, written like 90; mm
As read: 49.5; mm
